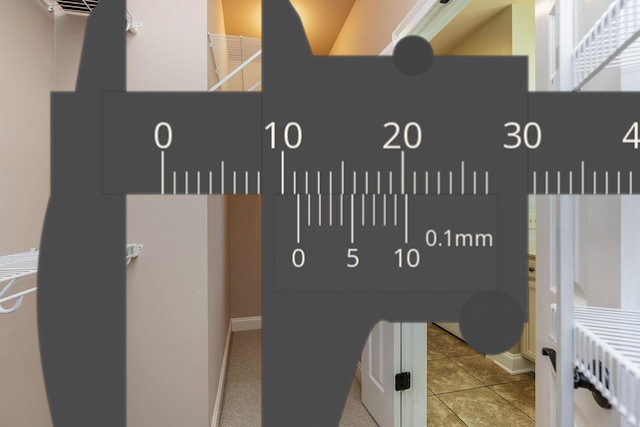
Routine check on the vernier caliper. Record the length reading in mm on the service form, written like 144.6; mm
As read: 11.3; mm
